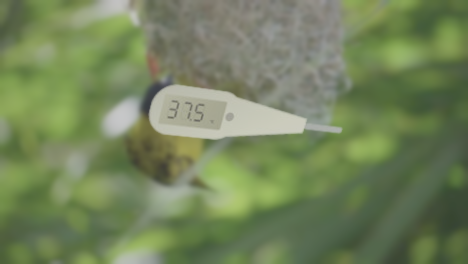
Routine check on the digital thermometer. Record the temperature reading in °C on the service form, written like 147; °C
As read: 37.5; °C
